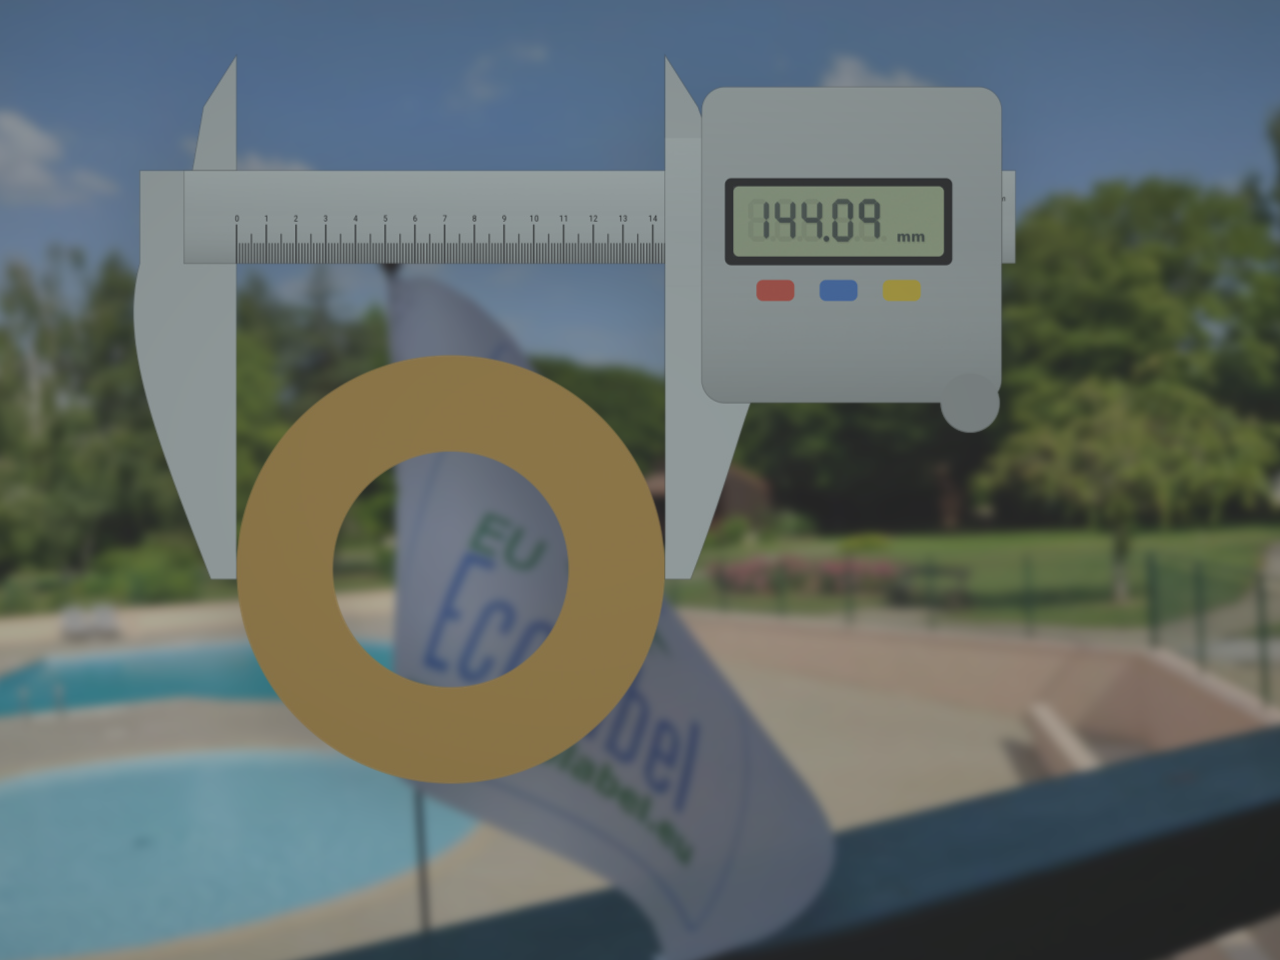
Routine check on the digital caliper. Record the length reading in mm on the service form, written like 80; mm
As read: 144.09; mm
